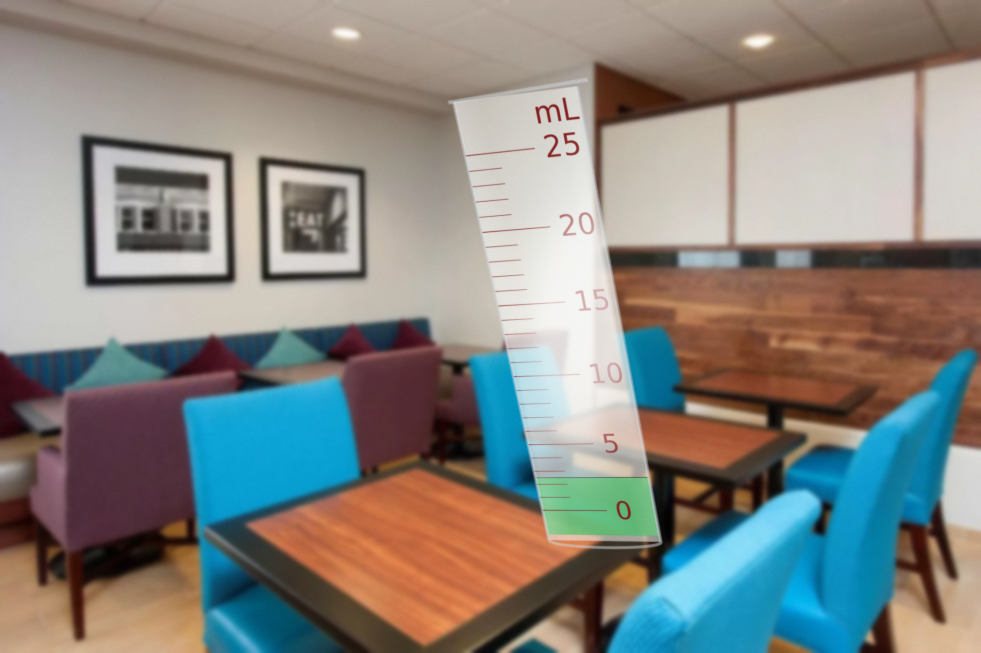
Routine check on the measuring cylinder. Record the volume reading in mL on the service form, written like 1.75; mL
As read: 2.5; mL
